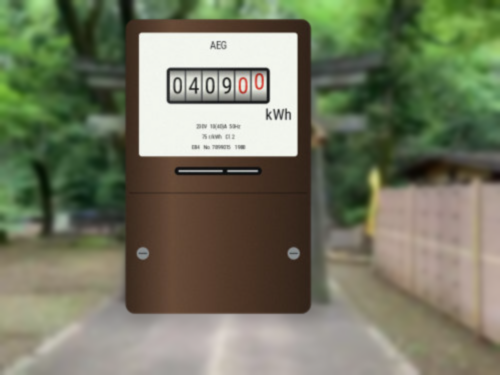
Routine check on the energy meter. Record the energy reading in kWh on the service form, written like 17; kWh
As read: 409.00; kWh
